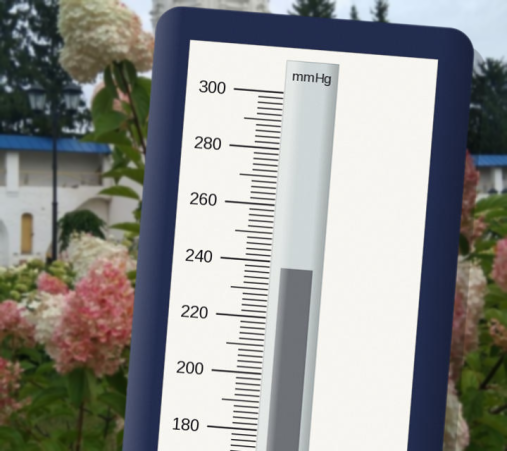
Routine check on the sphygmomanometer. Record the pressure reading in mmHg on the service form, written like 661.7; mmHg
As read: 238; mmHg
